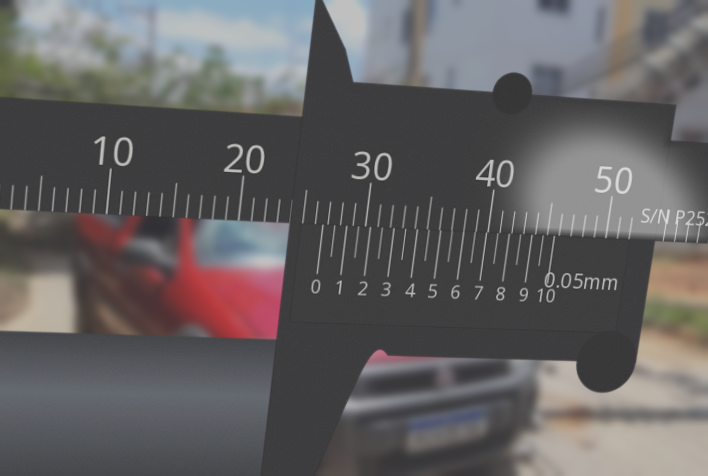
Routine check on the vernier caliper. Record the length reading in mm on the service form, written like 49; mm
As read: 26.6; mm
